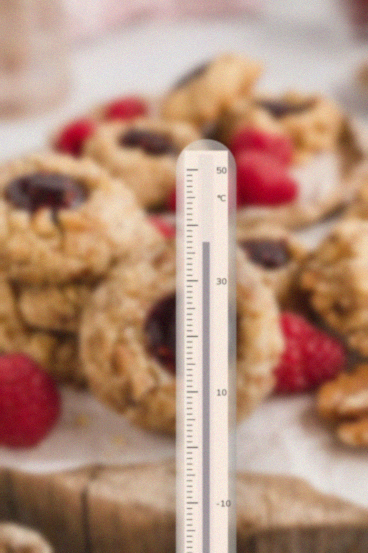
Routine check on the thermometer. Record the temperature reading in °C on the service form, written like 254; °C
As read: 37; °C
